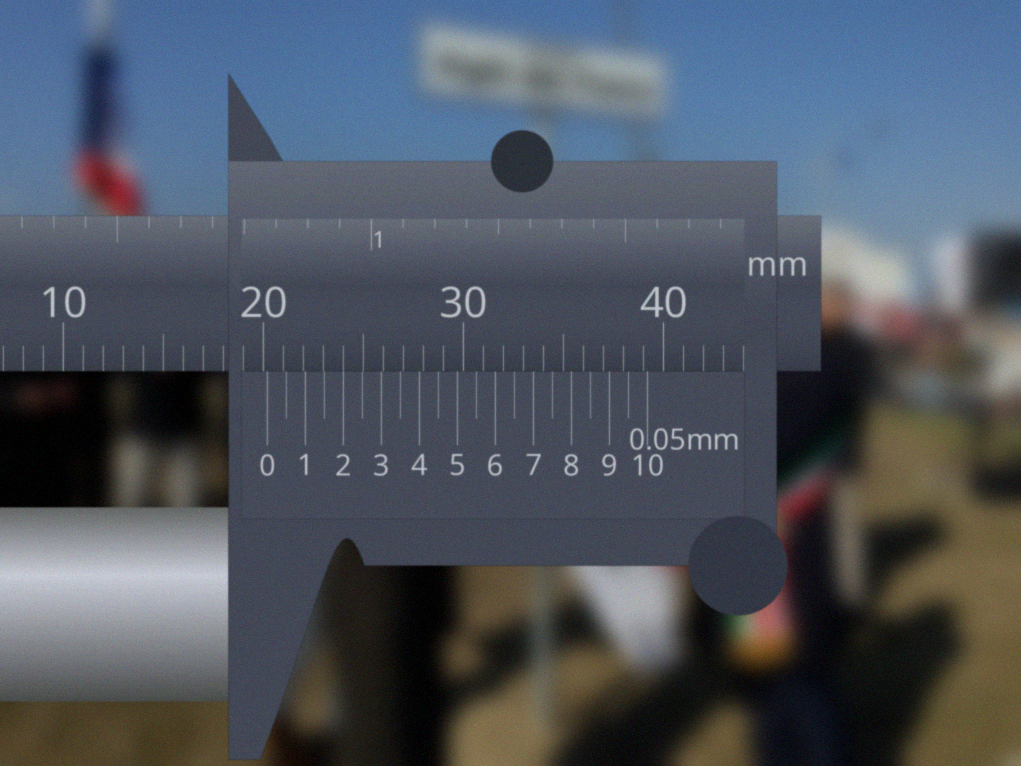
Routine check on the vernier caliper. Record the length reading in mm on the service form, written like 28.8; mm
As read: 20.2; mm
